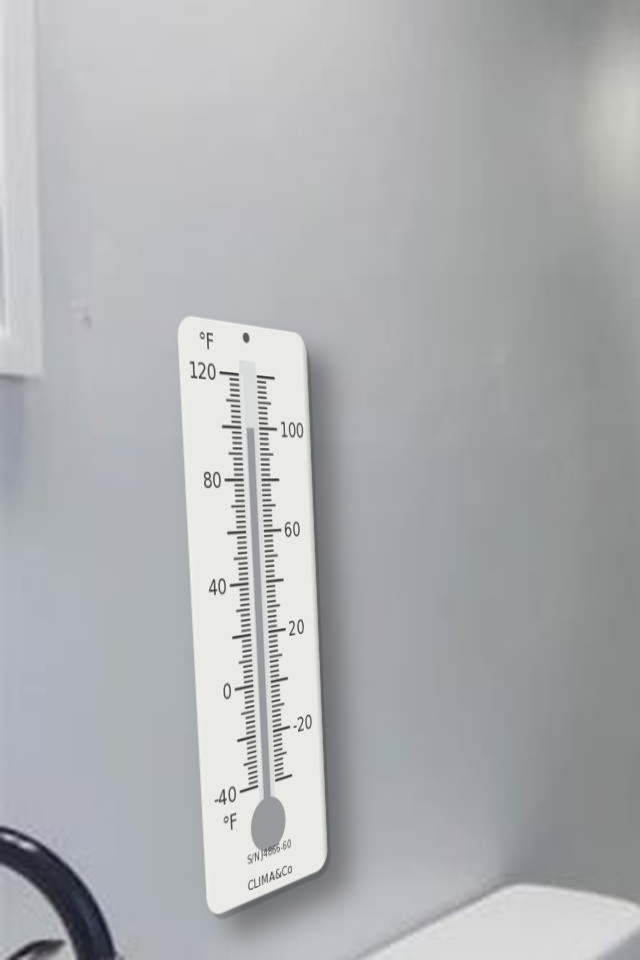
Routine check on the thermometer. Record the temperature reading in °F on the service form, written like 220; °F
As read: 100; °F
